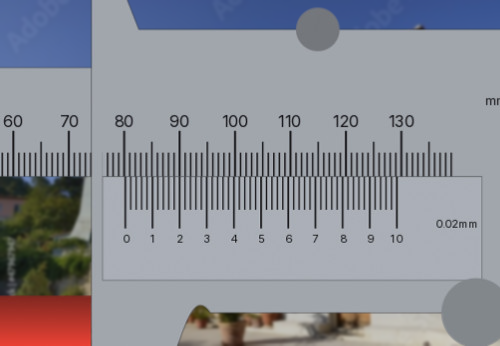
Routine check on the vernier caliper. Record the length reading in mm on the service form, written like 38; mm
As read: 80.2; mm
